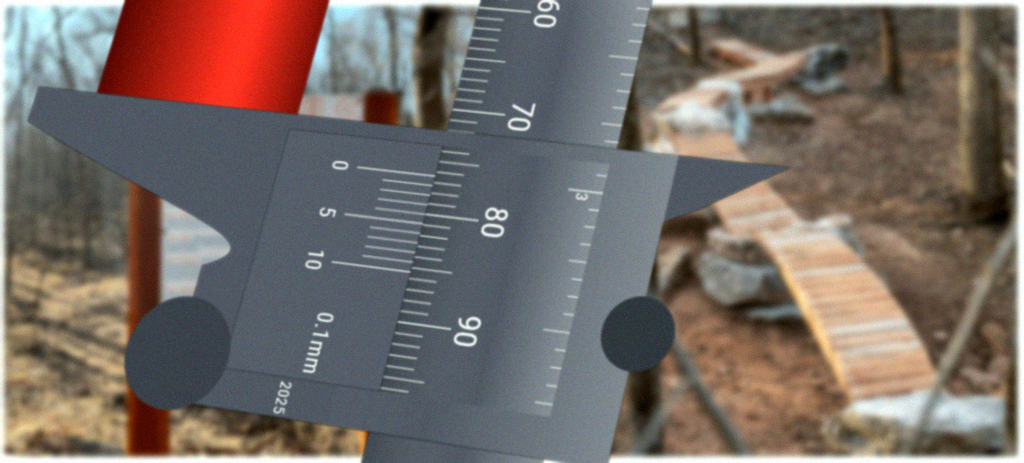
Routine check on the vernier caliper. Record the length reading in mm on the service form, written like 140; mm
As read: 76.4; mm
